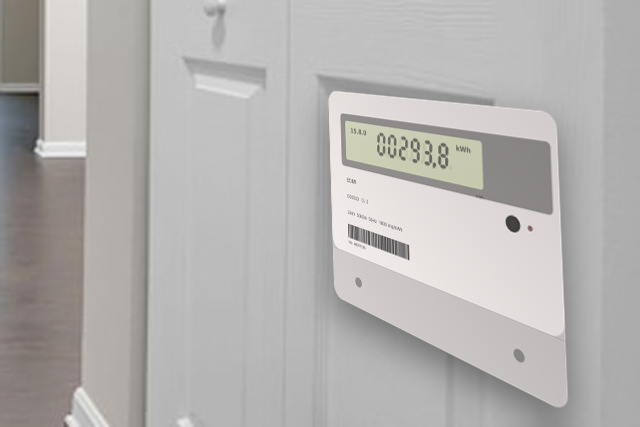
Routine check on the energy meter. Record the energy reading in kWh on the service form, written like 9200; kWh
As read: 293.8; kWh
